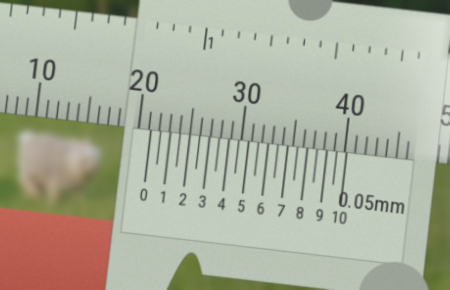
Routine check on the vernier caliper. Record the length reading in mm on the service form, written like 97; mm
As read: 21.2; mm
